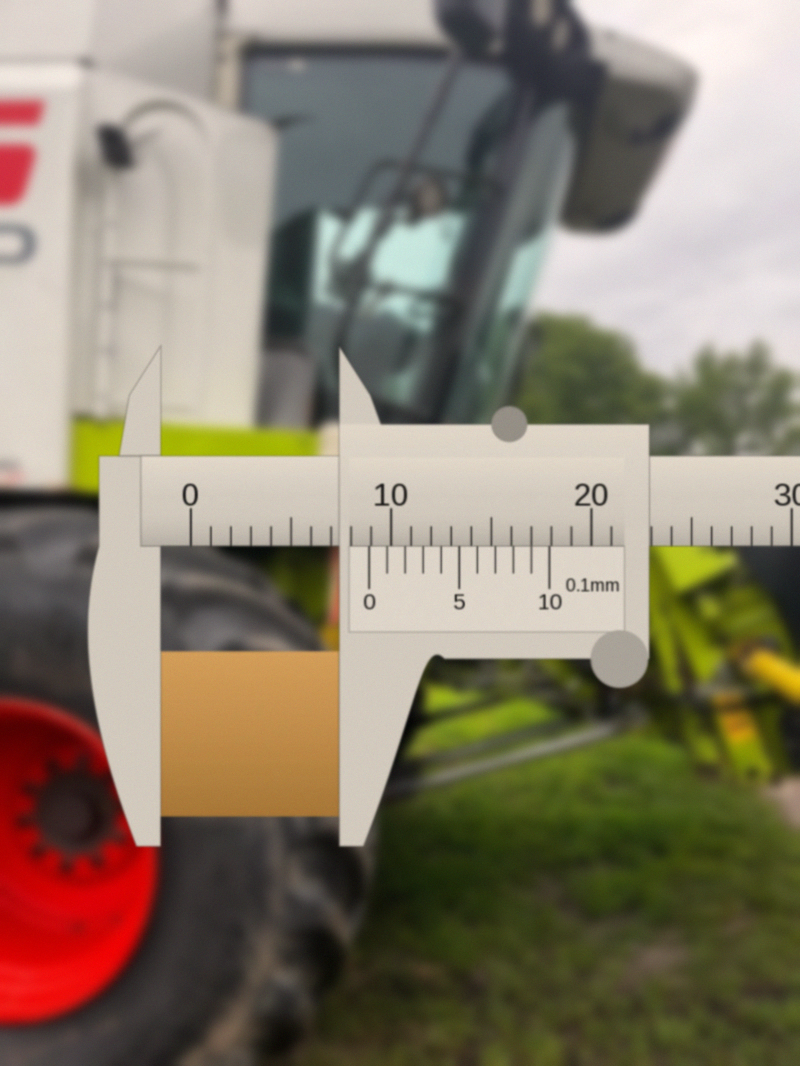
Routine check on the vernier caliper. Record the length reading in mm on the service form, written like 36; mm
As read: 8.9; mm
